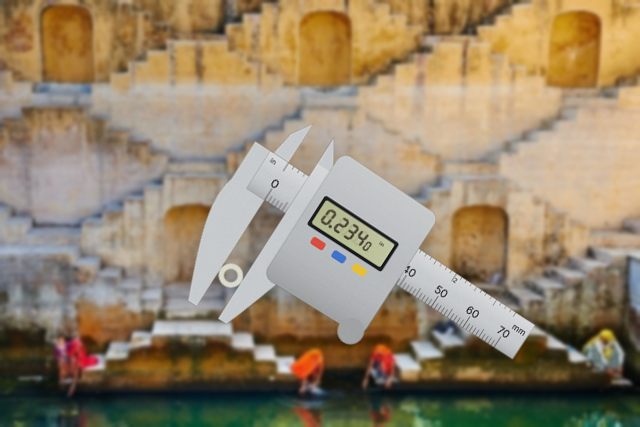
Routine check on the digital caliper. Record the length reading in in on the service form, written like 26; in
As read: 0.2340; in
